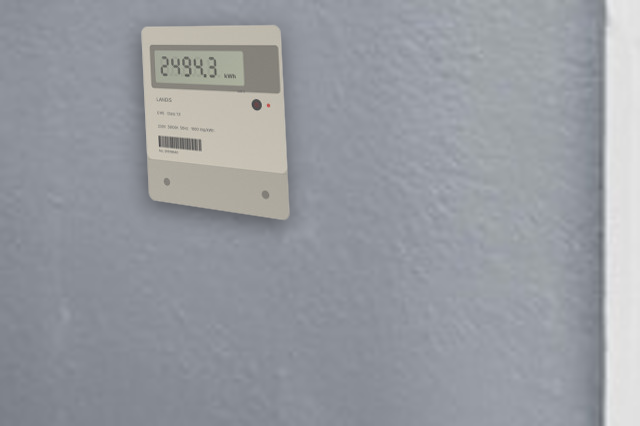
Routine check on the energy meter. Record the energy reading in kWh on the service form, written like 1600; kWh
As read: 2494.3; kWh
